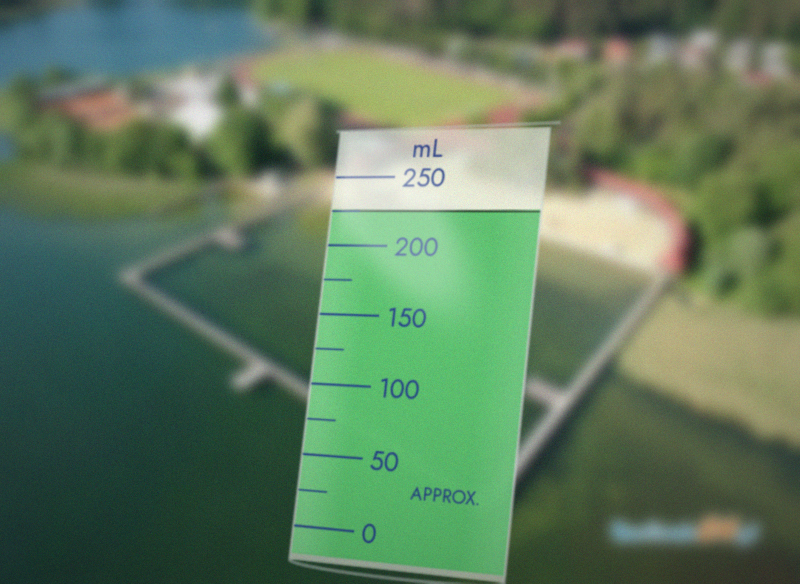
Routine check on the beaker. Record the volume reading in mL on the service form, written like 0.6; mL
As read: 225; mL
